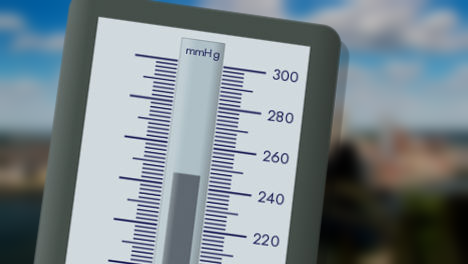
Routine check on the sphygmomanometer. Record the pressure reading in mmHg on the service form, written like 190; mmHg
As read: 246; mmHg
